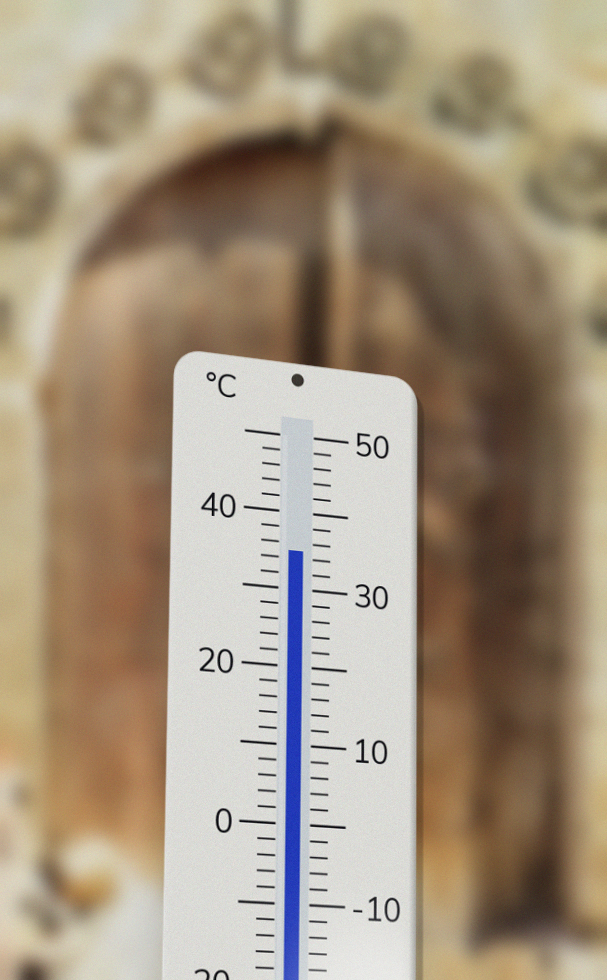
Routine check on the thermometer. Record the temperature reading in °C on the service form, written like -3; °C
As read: 35; °C
